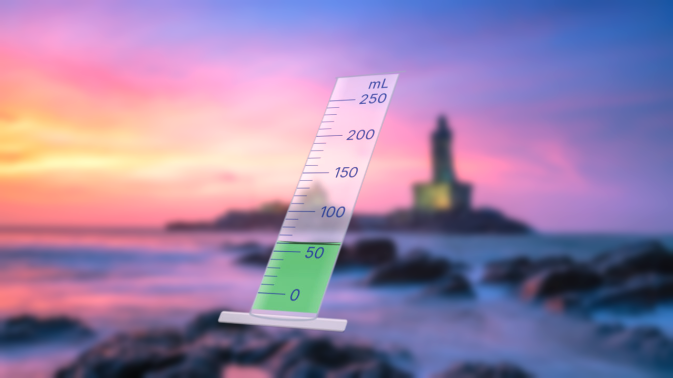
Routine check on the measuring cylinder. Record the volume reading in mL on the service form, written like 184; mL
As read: 60; mL
